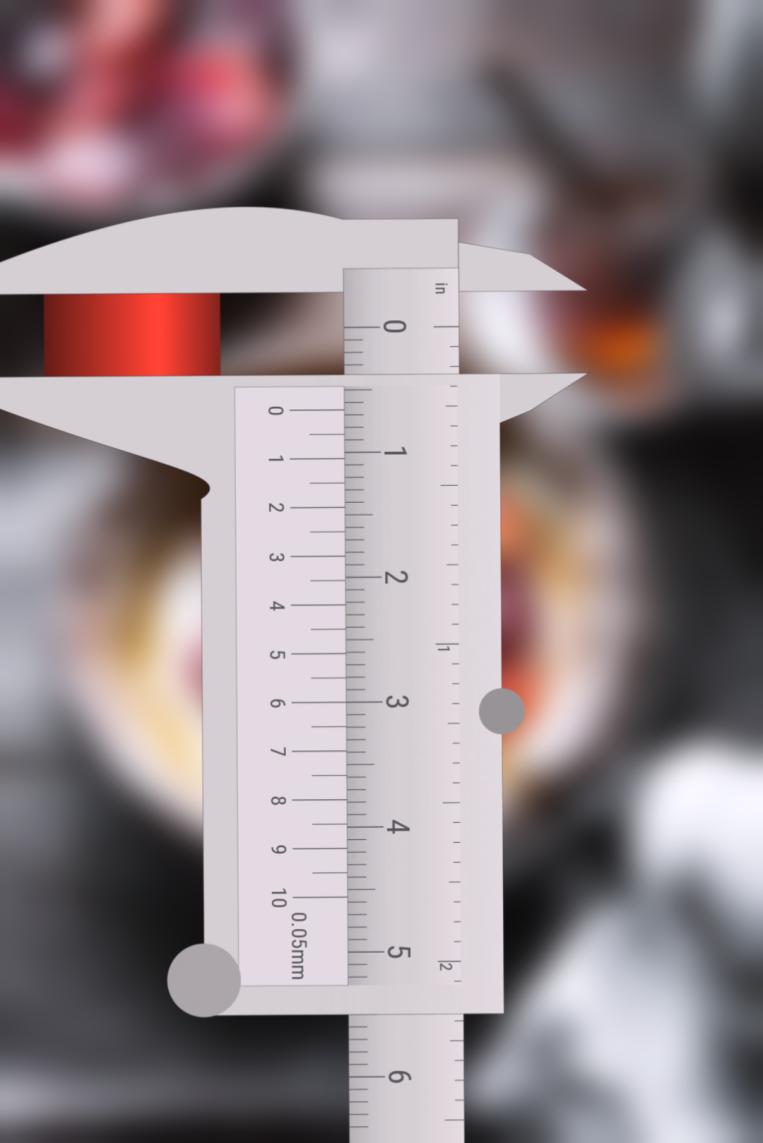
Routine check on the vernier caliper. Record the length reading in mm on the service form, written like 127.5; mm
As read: 6.6; mm
